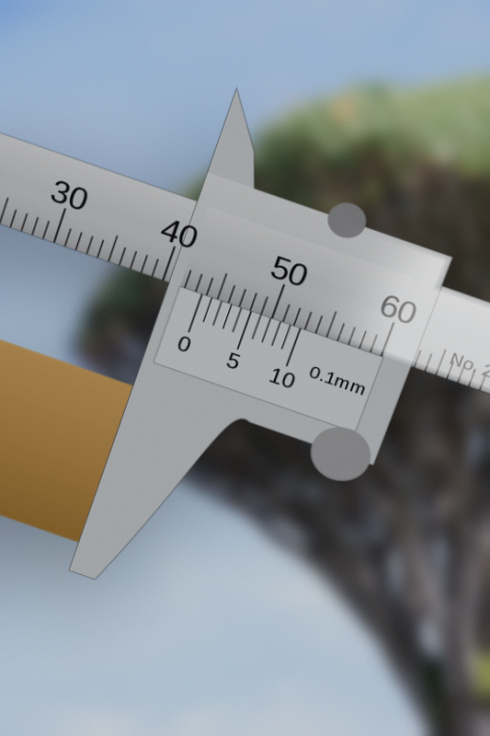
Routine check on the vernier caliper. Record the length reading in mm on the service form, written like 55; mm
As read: 43.6; mm
